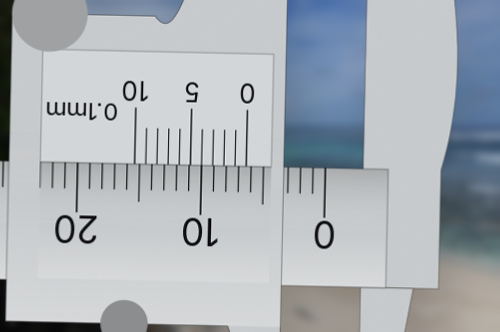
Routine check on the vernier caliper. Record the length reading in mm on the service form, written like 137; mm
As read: 6.4; mm
